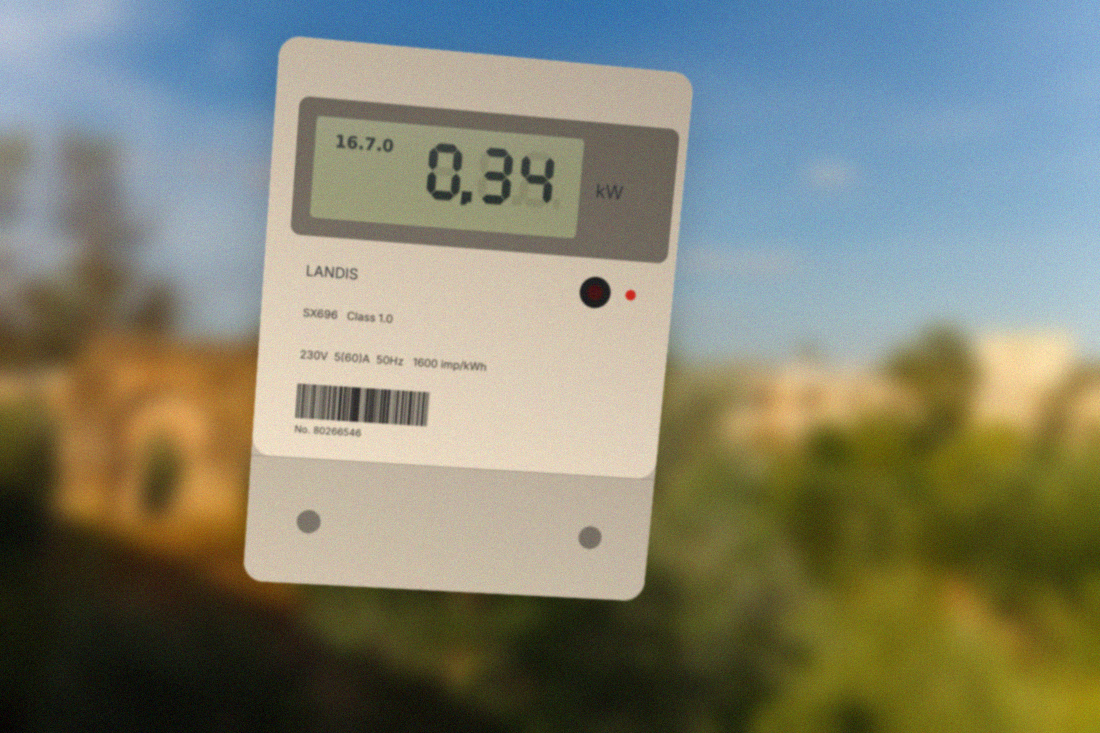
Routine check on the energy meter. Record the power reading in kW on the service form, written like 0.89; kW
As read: 0.34; kW
